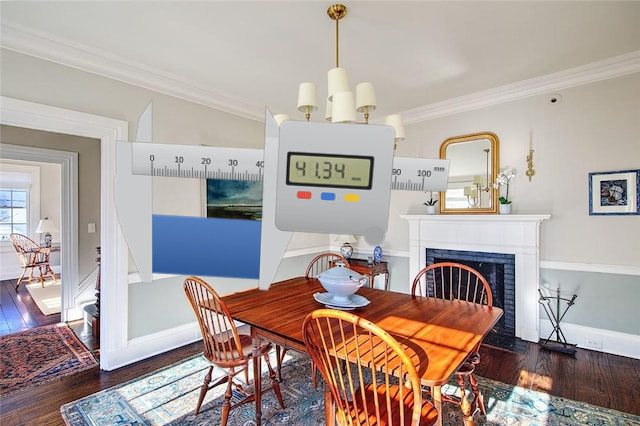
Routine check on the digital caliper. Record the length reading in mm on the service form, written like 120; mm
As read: 41.34; mm
